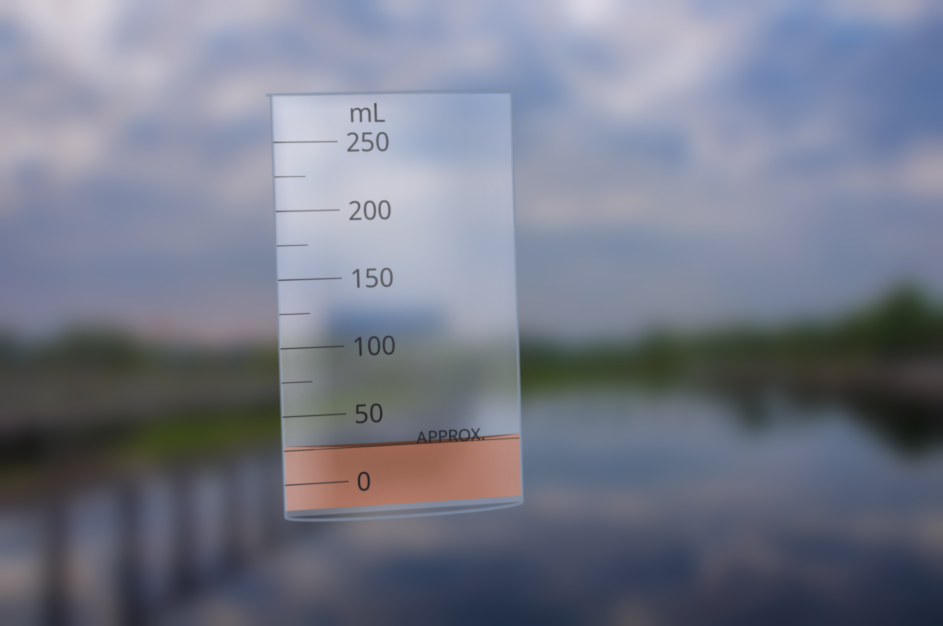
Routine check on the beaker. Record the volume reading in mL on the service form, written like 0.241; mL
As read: 25; mL
